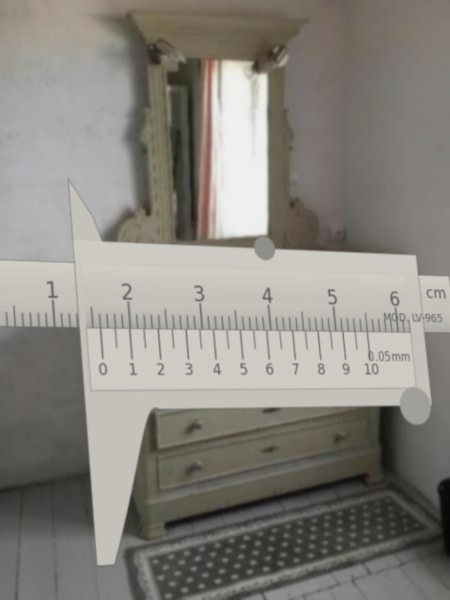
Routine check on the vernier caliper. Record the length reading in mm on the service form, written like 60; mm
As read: 16.0; mm
